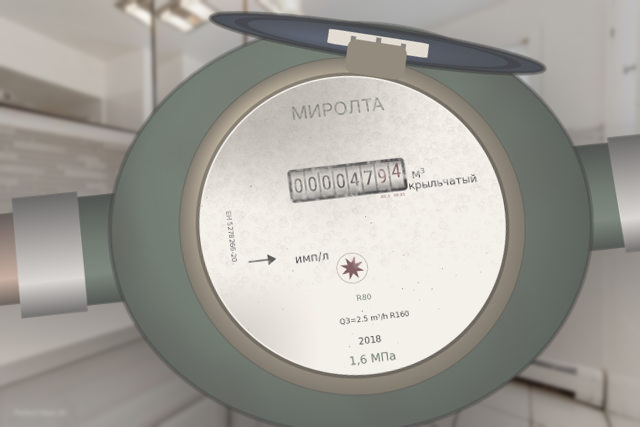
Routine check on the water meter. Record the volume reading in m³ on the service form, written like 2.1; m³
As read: 47.94; m³
